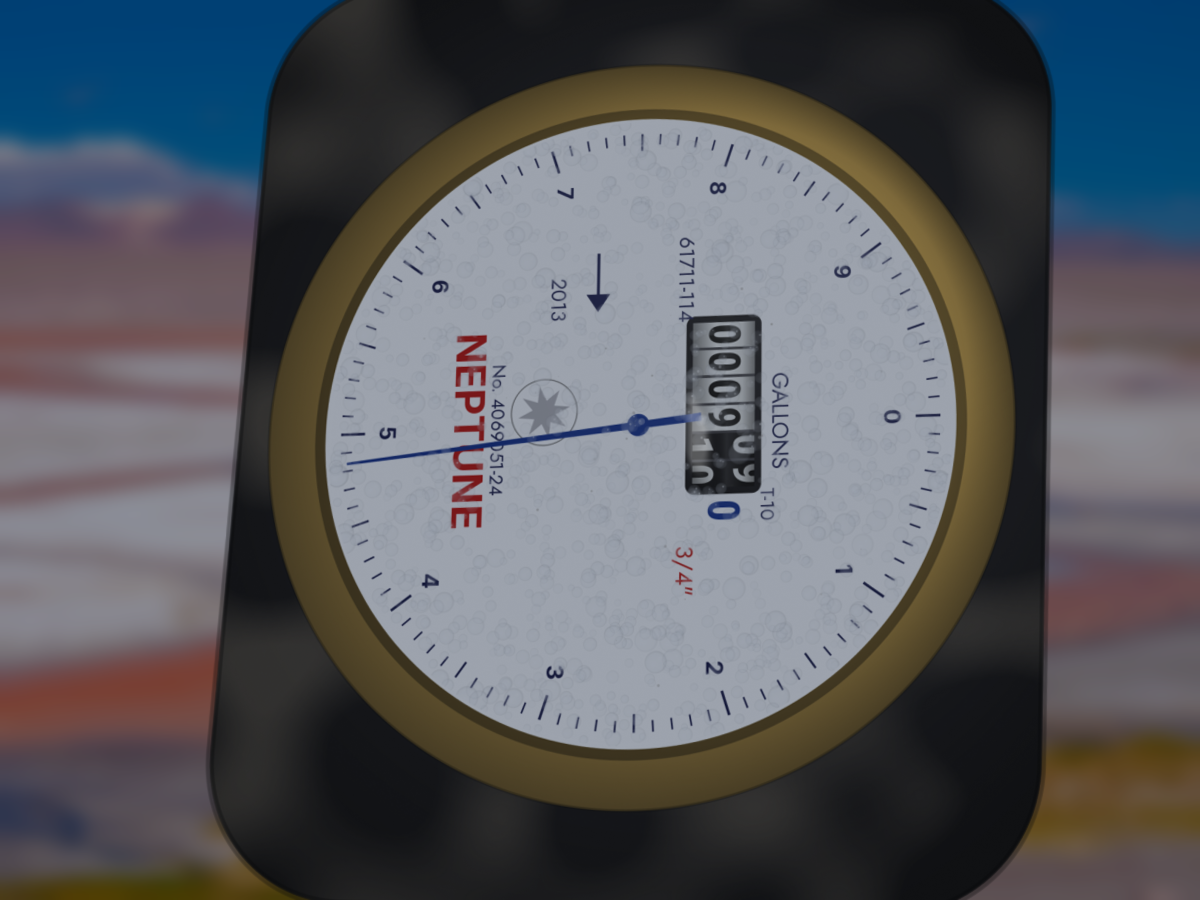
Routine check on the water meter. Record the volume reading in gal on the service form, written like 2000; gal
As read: 9094.8; gal
